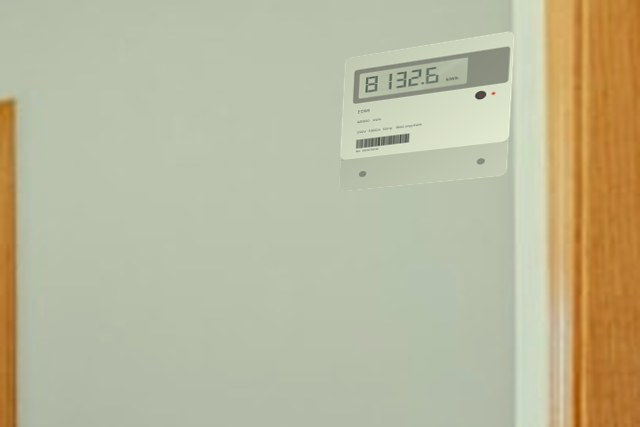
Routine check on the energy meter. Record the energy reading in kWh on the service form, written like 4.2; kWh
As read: 8132.6; kWh
